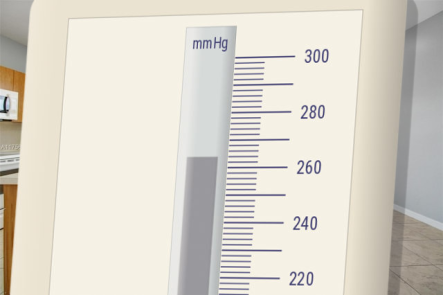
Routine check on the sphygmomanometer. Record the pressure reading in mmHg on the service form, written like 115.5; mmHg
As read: 264; mmHg
